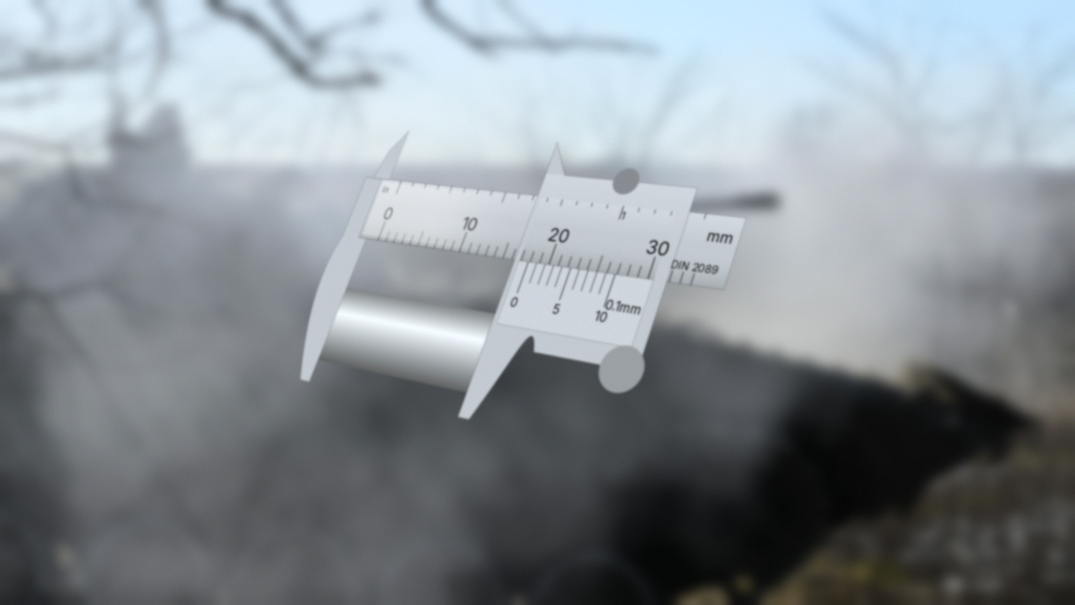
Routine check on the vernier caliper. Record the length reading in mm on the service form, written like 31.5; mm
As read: 17.8; mm
